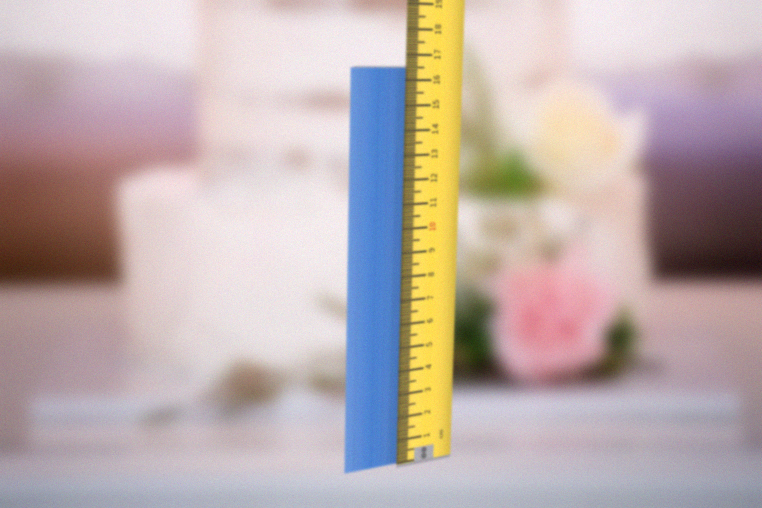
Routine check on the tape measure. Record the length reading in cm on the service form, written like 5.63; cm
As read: 16.5; cm
